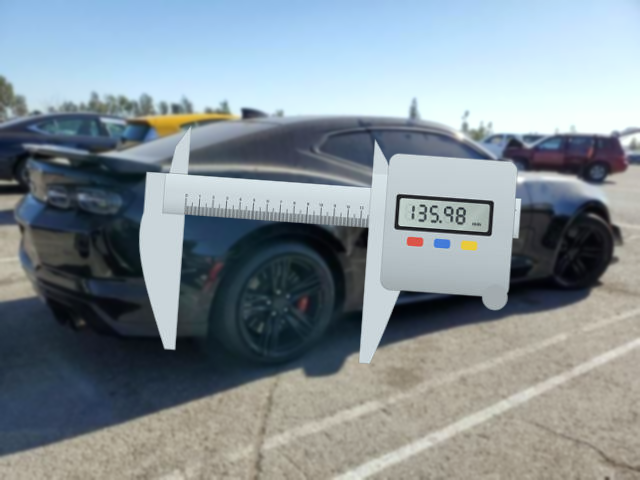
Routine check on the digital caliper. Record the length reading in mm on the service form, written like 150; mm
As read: 135.98; mm
